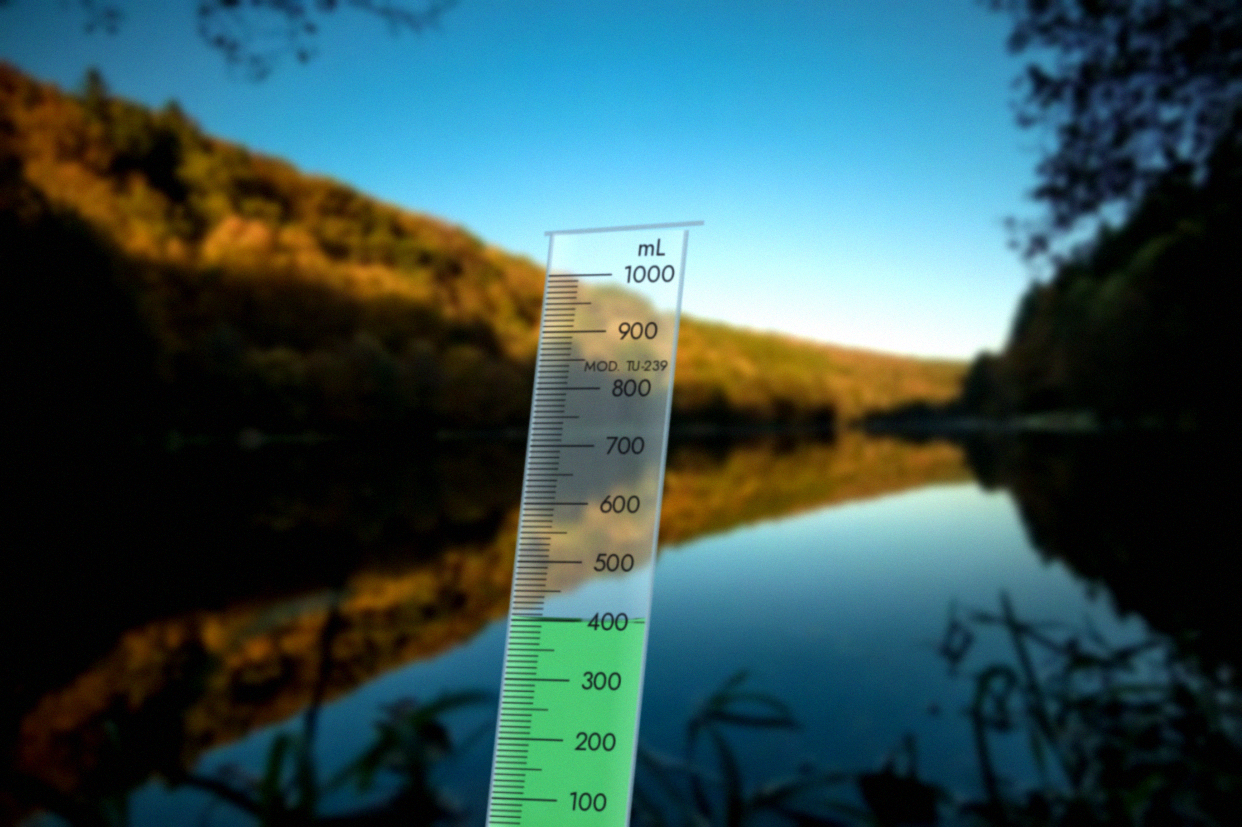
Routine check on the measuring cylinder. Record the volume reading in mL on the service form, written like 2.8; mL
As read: 400; mL
